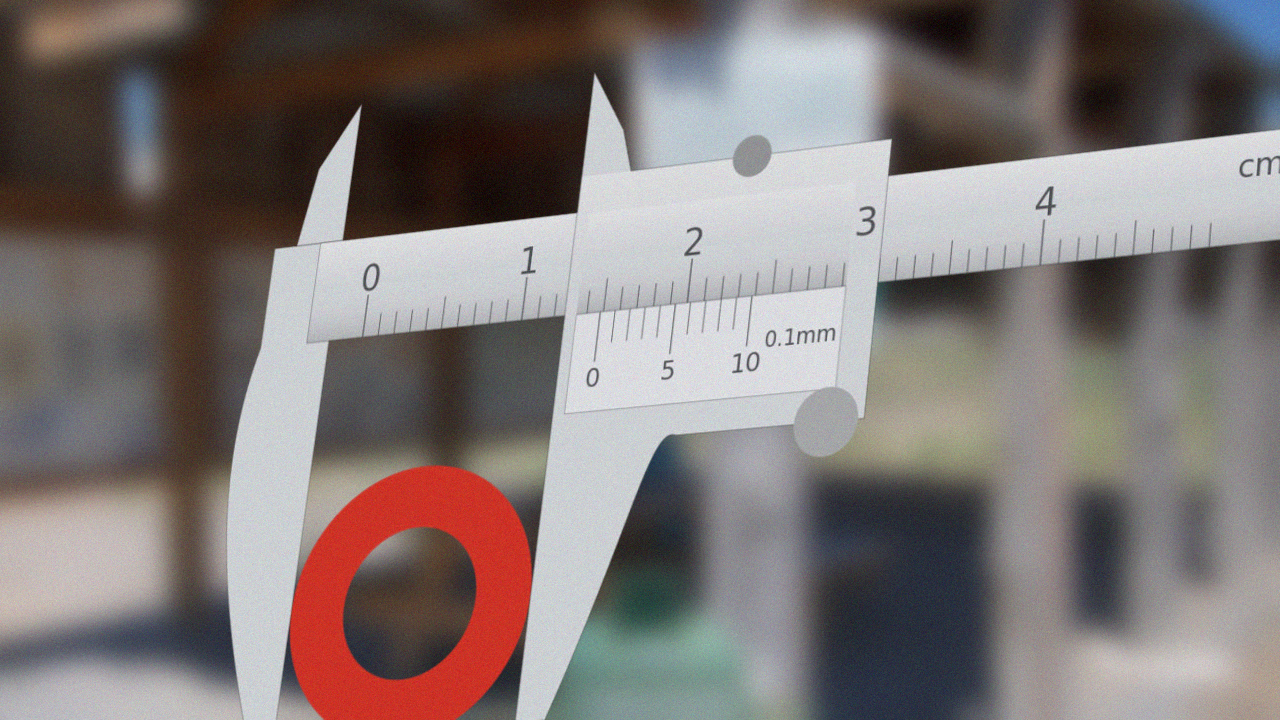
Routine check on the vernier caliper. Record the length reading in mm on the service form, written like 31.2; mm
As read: 14.8; mm
